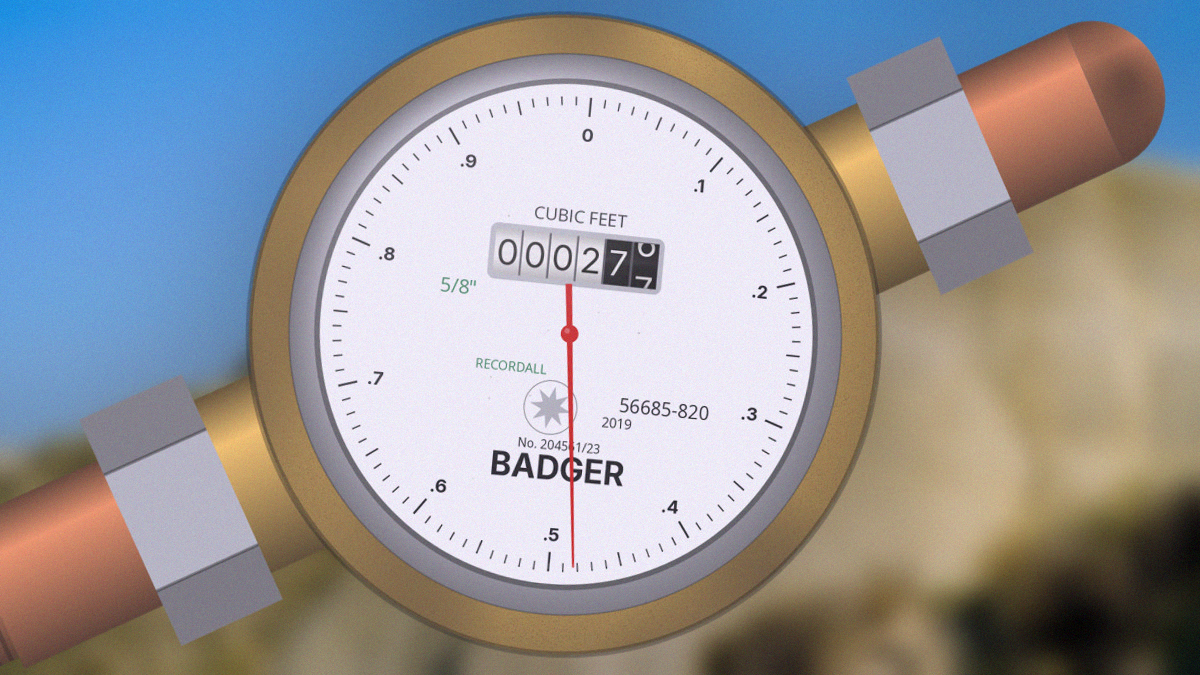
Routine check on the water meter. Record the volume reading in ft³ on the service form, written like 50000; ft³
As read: 276.48; ft³
